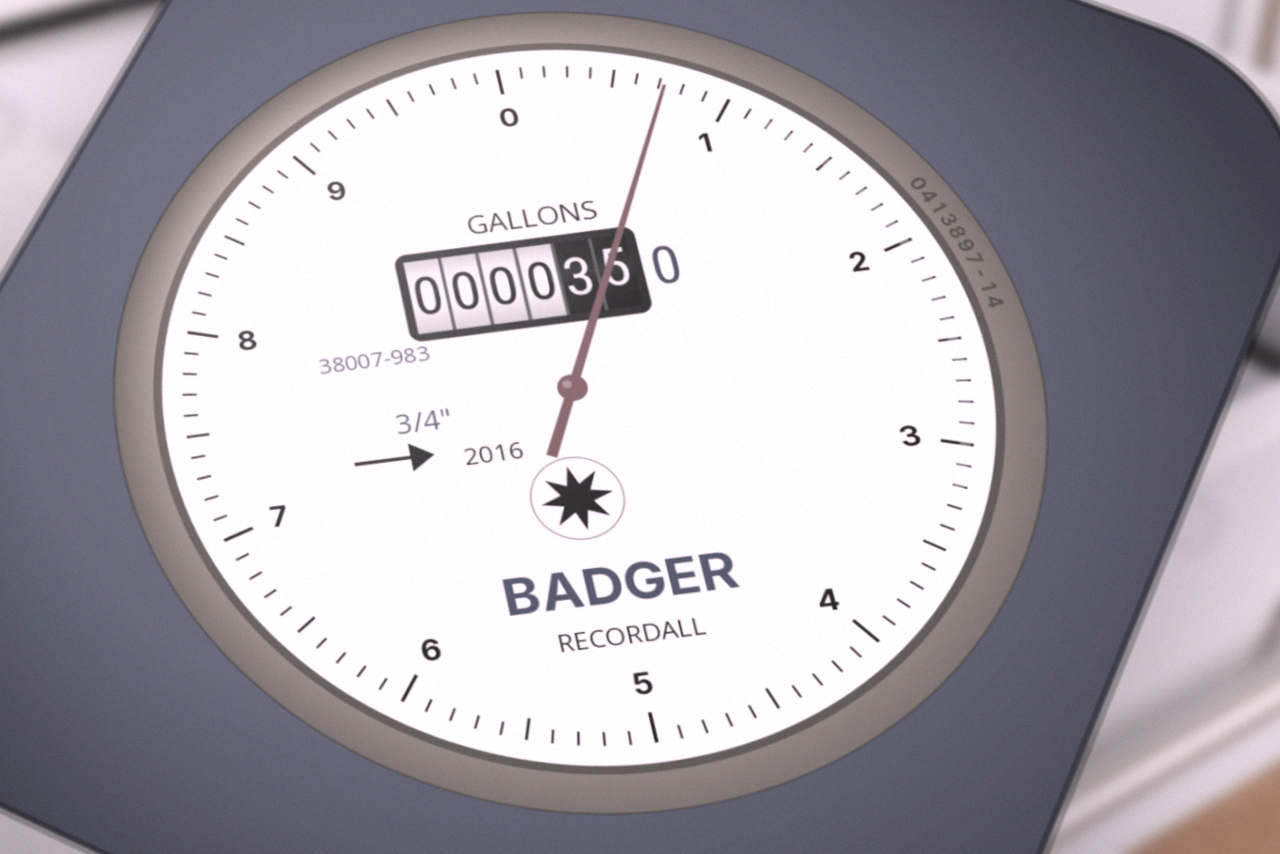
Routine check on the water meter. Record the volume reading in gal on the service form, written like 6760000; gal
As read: 350.7; gal
